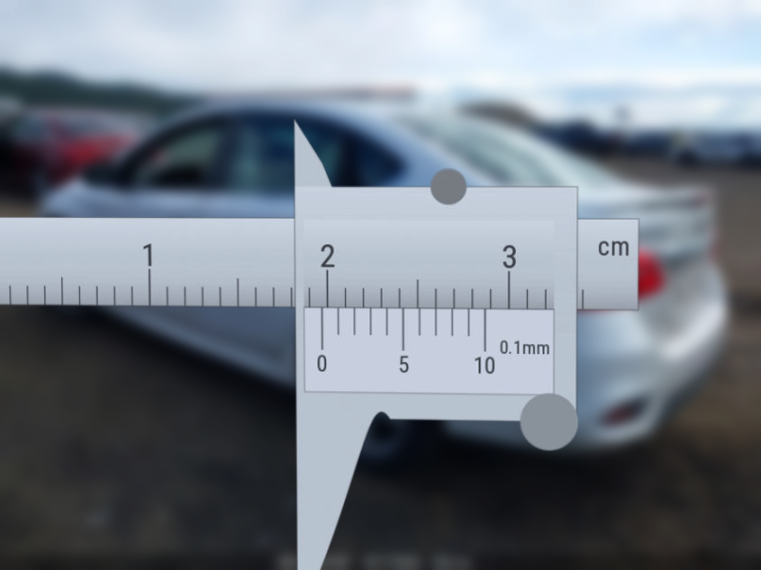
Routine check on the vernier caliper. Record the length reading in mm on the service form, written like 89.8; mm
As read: 19.7; mm
